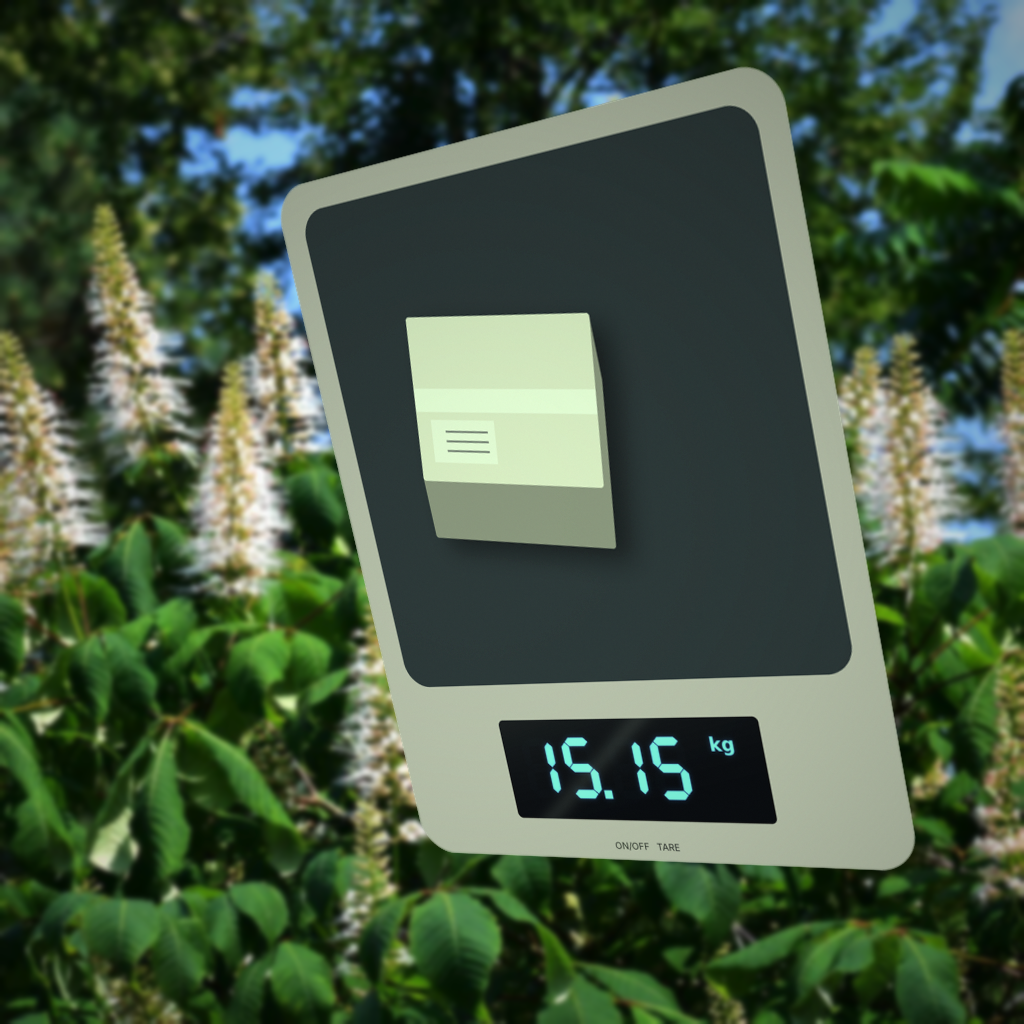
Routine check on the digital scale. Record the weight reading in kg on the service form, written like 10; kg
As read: 15.15; kg
